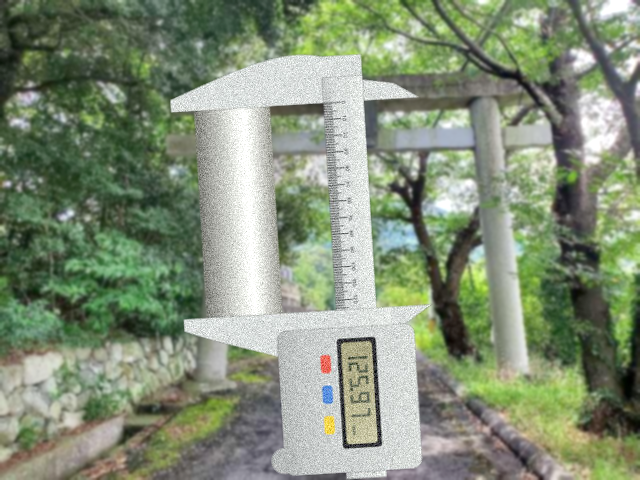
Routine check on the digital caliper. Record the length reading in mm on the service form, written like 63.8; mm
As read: 125.97; mm
